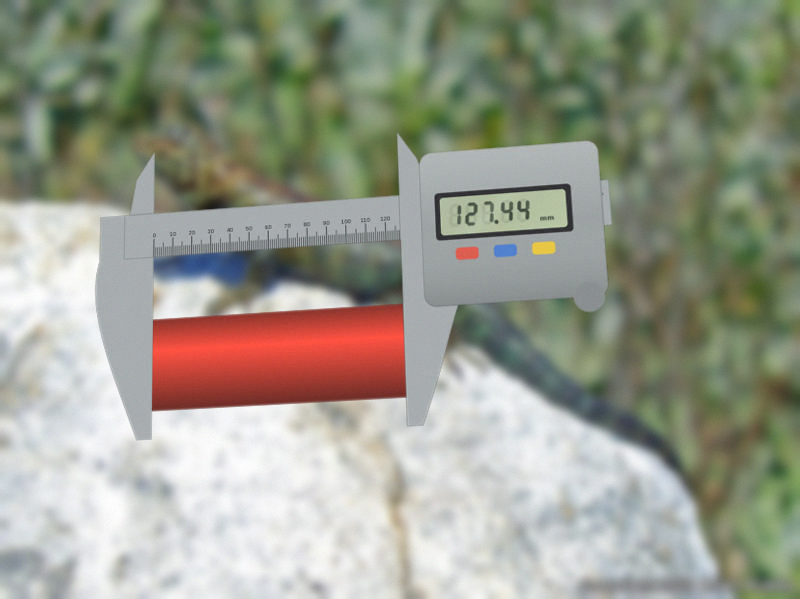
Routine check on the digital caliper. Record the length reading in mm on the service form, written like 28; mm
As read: 127.44; mm
